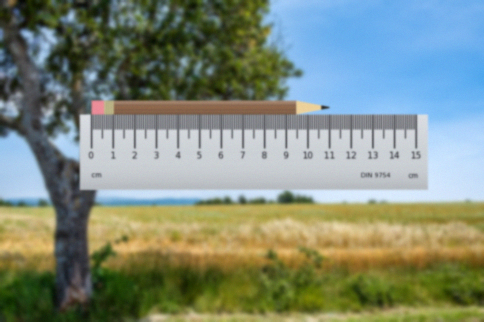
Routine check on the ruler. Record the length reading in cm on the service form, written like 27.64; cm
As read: 11; cm
